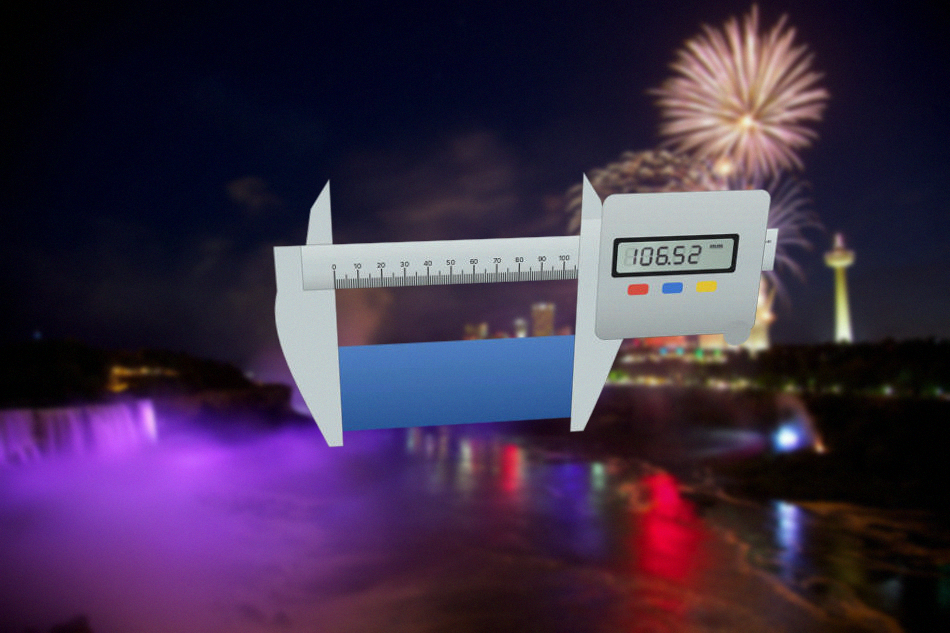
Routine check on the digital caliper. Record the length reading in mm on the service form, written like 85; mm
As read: 106.52; mm
